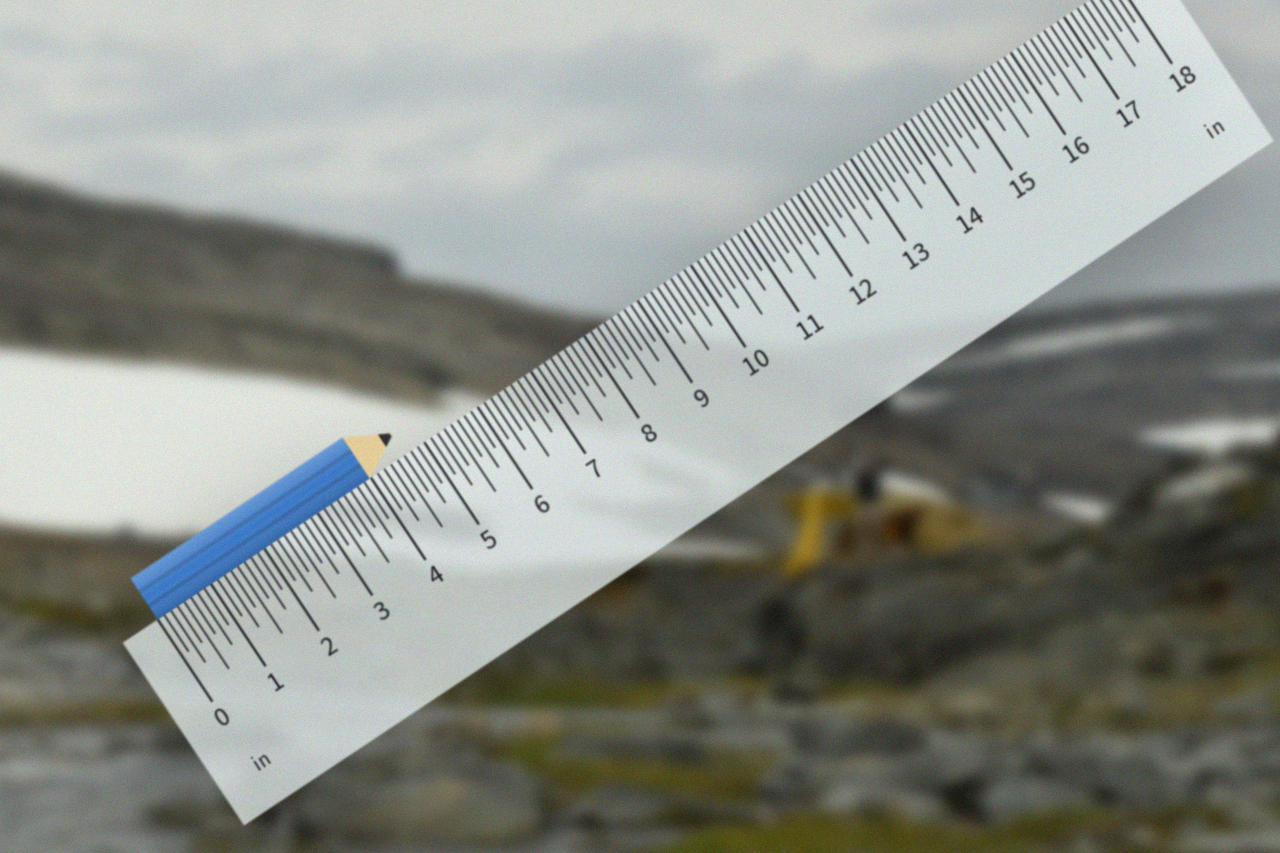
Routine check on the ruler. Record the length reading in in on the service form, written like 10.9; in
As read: 4.625; in
